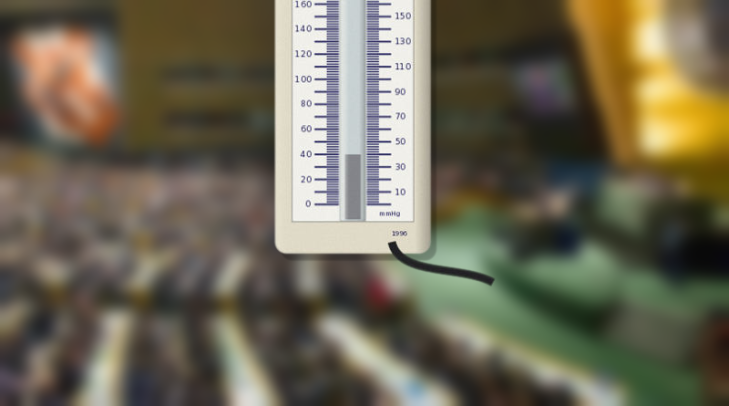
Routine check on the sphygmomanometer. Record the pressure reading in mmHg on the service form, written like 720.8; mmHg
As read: 40; mmHg
